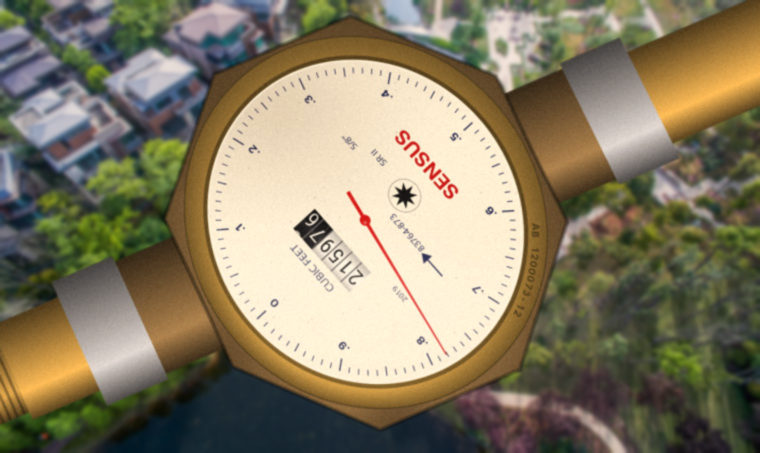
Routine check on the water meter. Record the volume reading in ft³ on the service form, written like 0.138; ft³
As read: 215975.78; ft³
